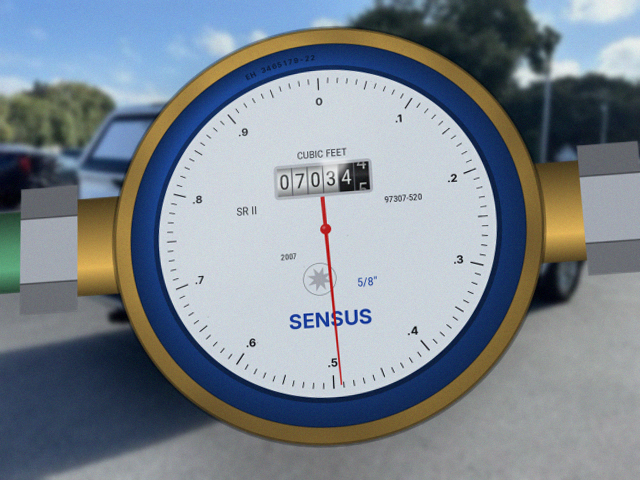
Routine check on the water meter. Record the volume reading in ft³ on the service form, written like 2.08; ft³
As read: 70344.49; ft³
